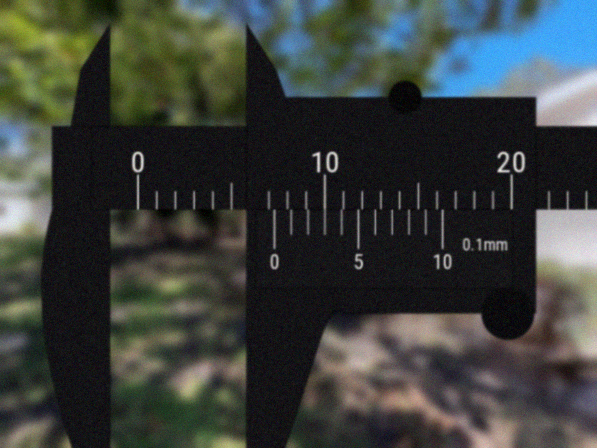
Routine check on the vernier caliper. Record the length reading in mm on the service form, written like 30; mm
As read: 7.3; mm
